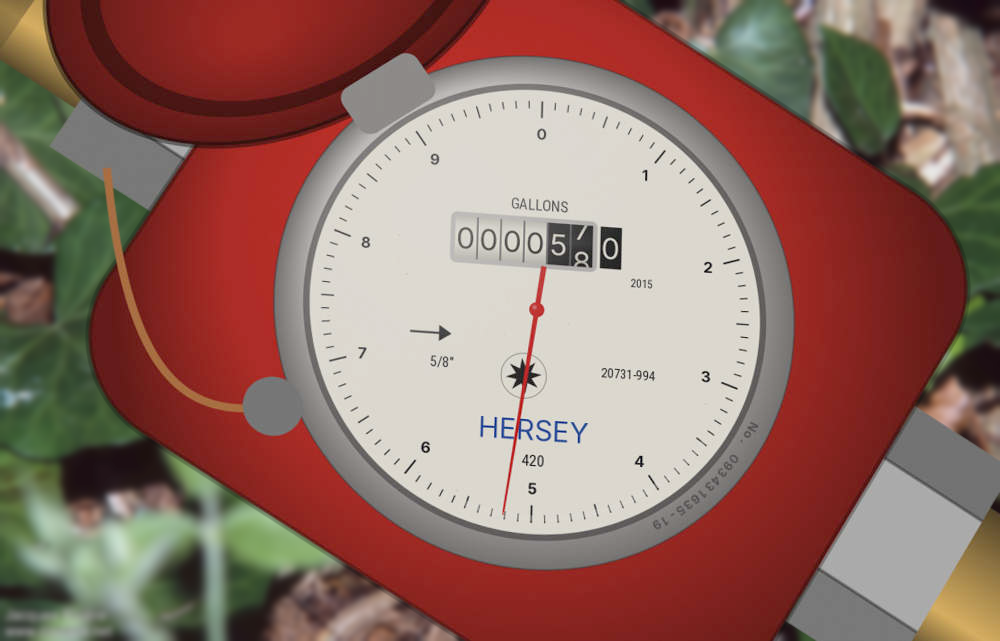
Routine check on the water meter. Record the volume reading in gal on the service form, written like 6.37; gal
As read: 575.2; gal
